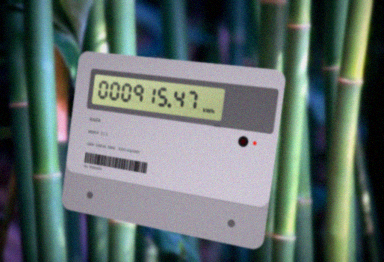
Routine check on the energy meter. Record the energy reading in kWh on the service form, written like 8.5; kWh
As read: 915.47; kWh
